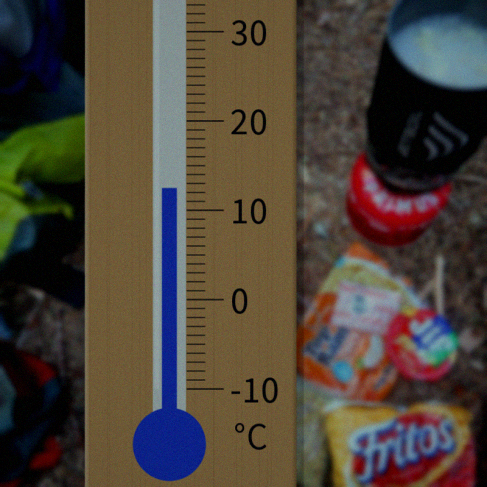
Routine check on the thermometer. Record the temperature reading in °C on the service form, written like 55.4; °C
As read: 12.5; °C
